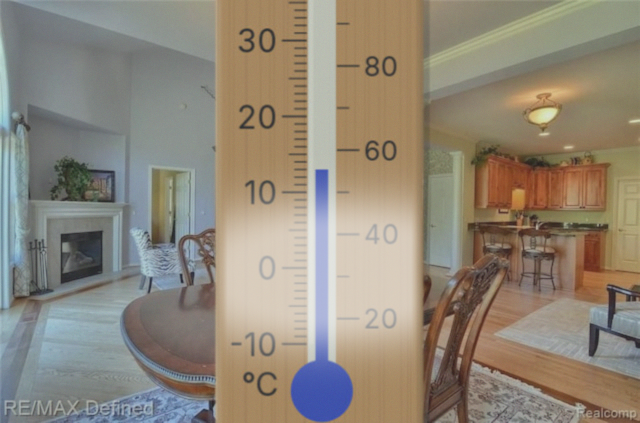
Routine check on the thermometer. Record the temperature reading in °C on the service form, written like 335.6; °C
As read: 13; °C
